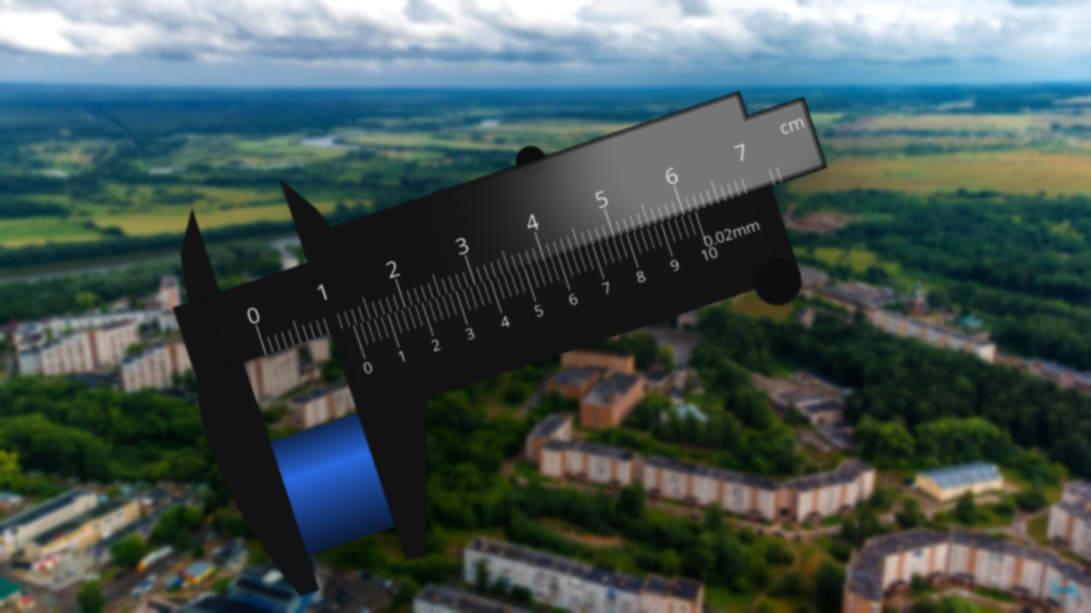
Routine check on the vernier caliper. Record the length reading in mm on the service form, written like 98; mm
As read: 12.6; mm
